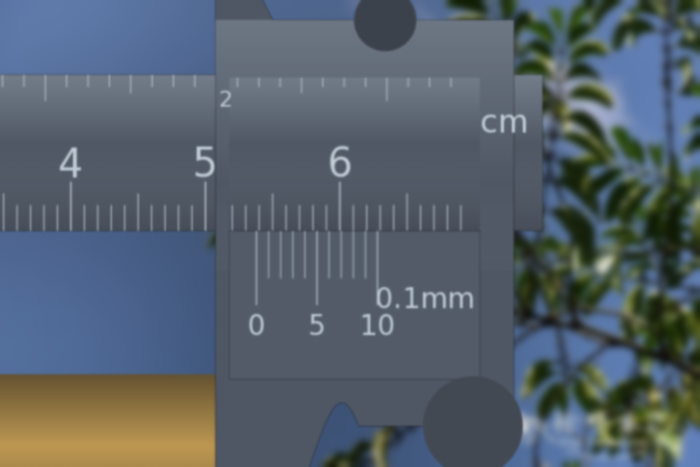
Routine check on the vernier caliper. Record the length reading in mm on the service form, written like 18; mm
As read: 53.8; mm
